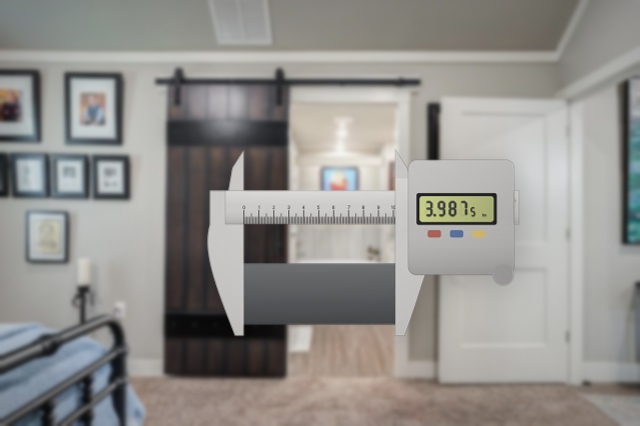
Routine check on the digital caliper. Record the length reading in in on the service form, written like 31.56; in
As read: 3.9875; in
